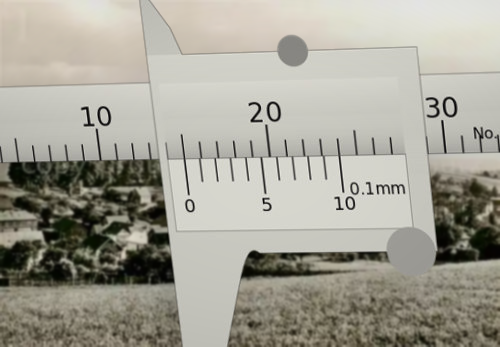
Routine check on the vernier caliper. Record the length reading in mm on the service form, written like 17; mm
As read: 15.0; mm
